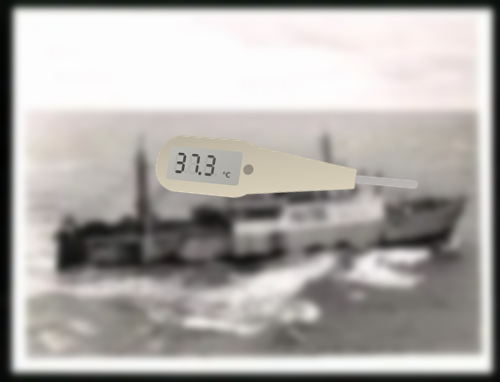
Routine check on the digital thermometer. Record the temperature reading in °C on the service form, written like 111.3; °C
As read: 37.3; °C
